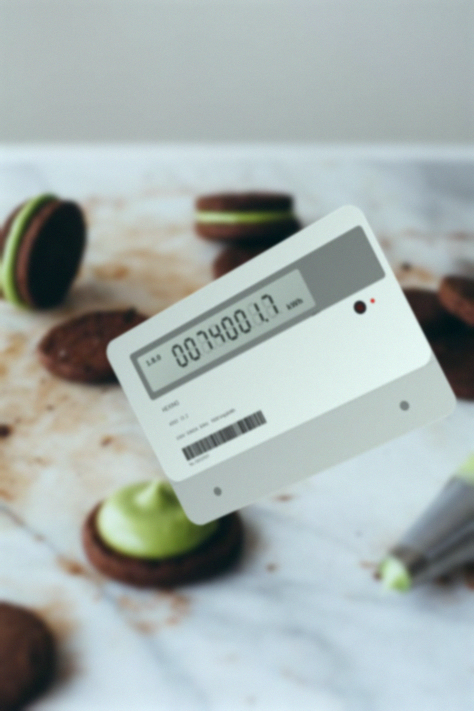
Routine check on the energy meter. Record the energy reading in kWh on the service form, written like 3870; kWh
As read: 74001.7; kWh
